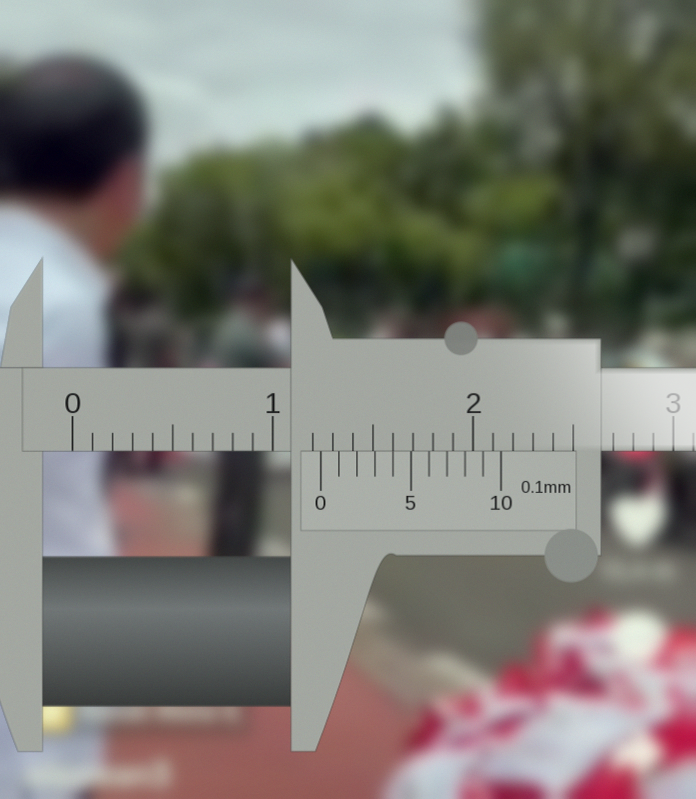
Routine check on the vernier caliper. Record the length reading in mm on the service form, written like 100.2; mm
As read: 12.4; mm
